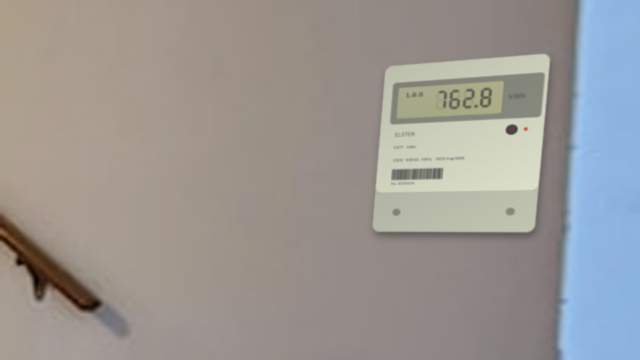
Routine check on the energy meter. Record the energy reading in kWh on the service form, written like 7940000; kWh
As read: 762.8; kWh
